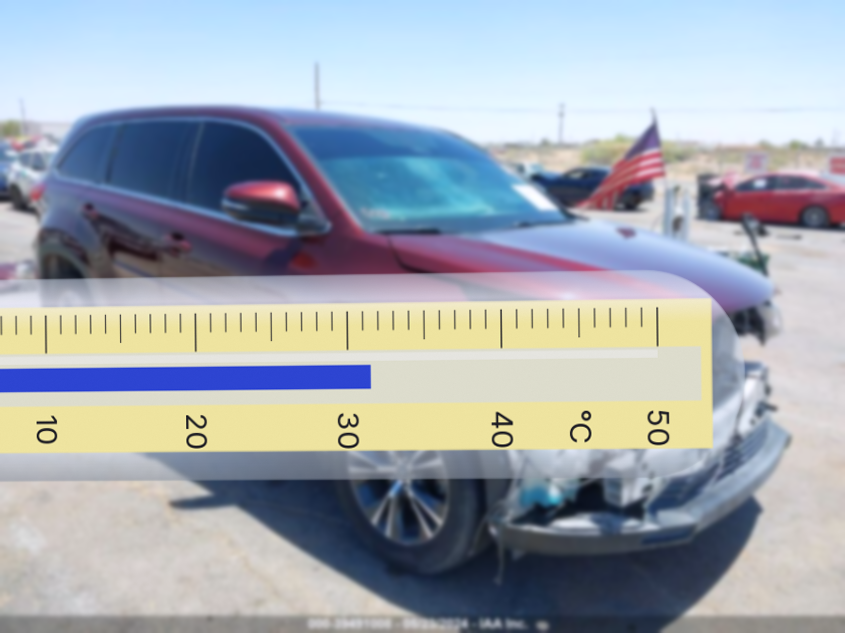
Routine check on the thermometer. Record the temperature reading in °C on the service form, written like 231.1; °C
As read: 31.5; °C
